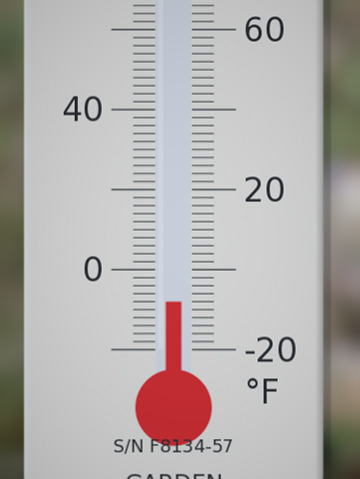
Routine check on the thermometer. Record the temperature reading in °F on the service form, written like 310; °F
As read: -8; °F
